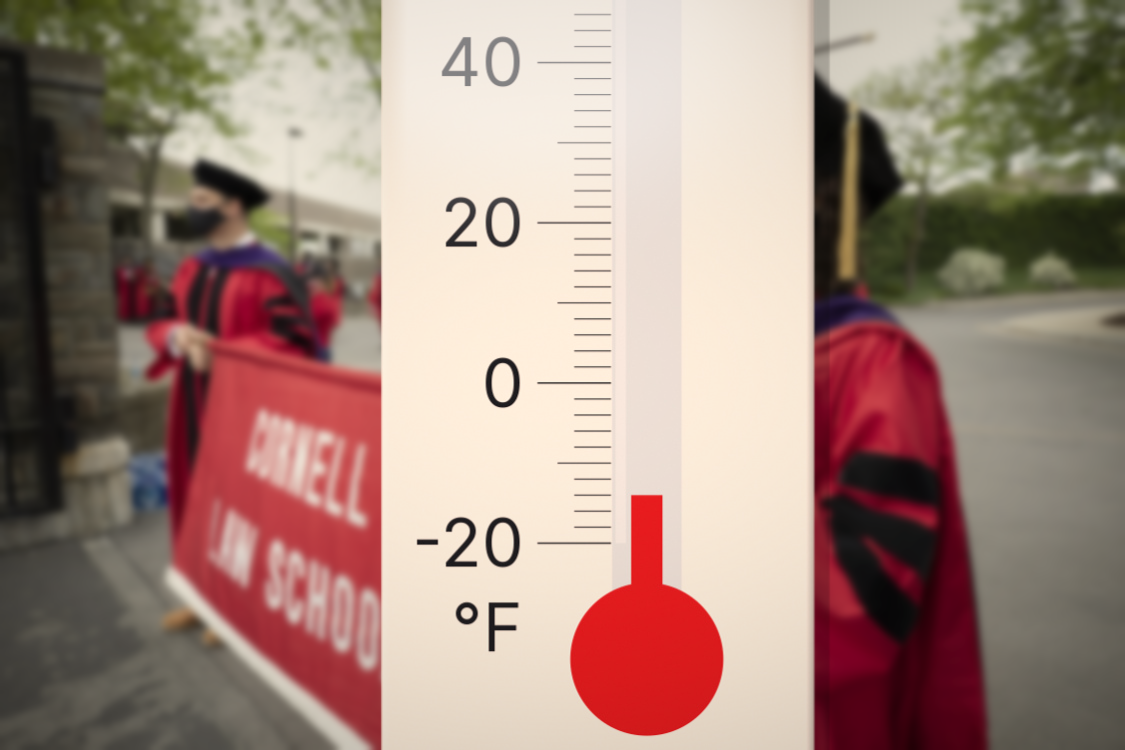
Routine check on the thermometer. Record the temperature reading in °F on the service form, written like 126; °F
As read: -14; °F
